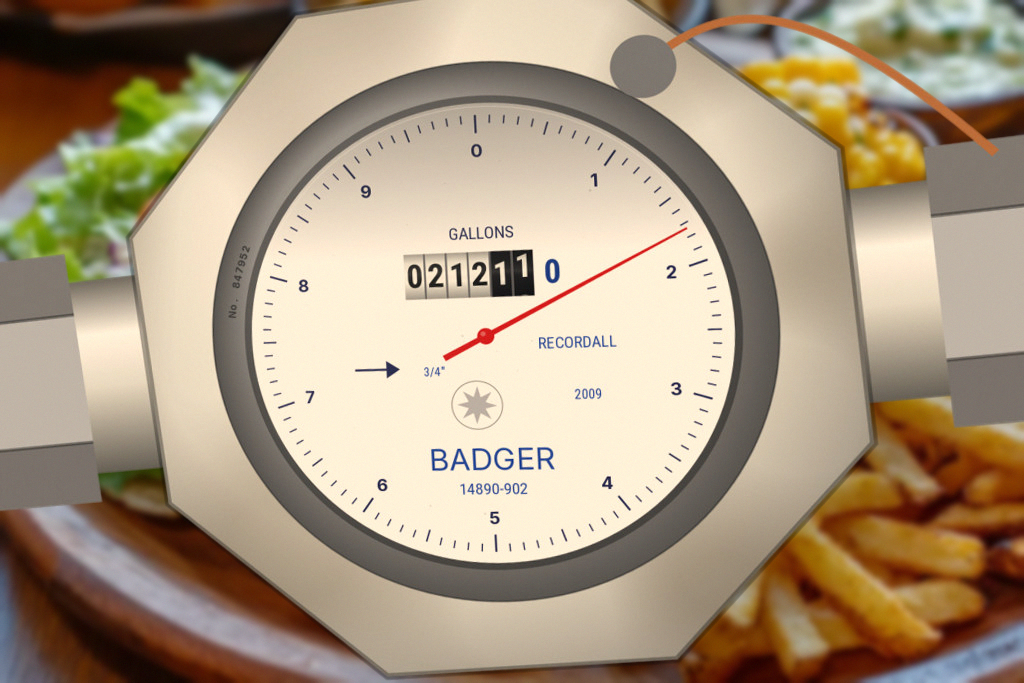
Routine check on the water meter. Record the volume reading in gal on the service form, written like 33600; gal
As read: 212111.7; gal
